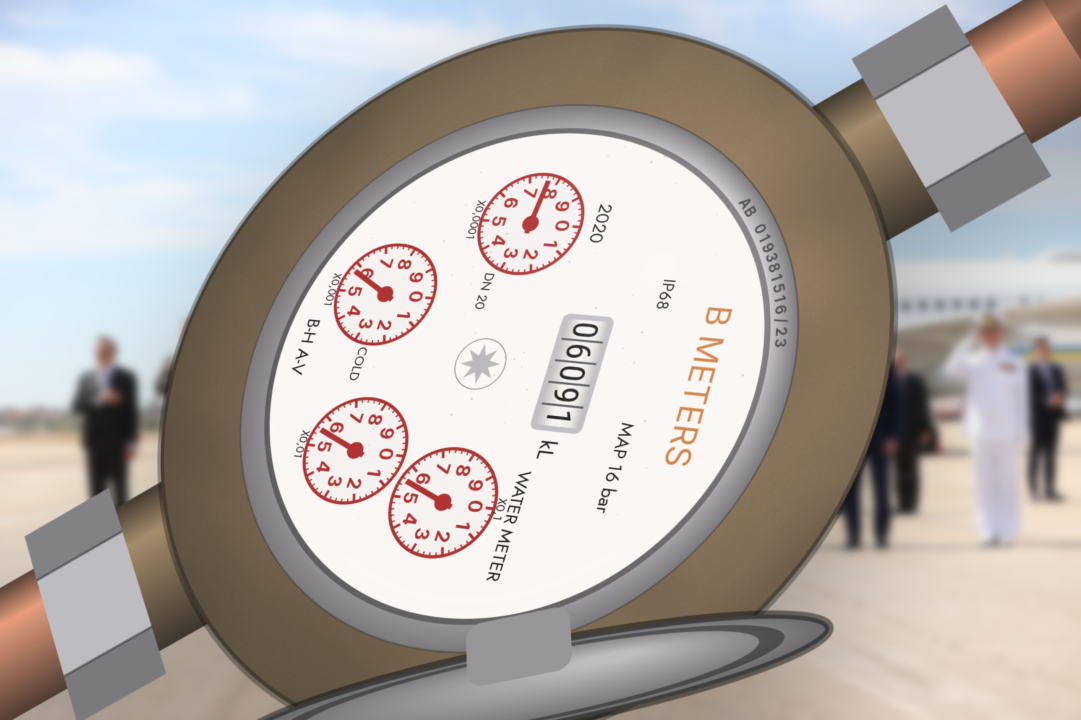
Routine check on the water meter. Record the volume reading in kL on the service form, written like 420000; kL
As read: 6091.5557; kL
